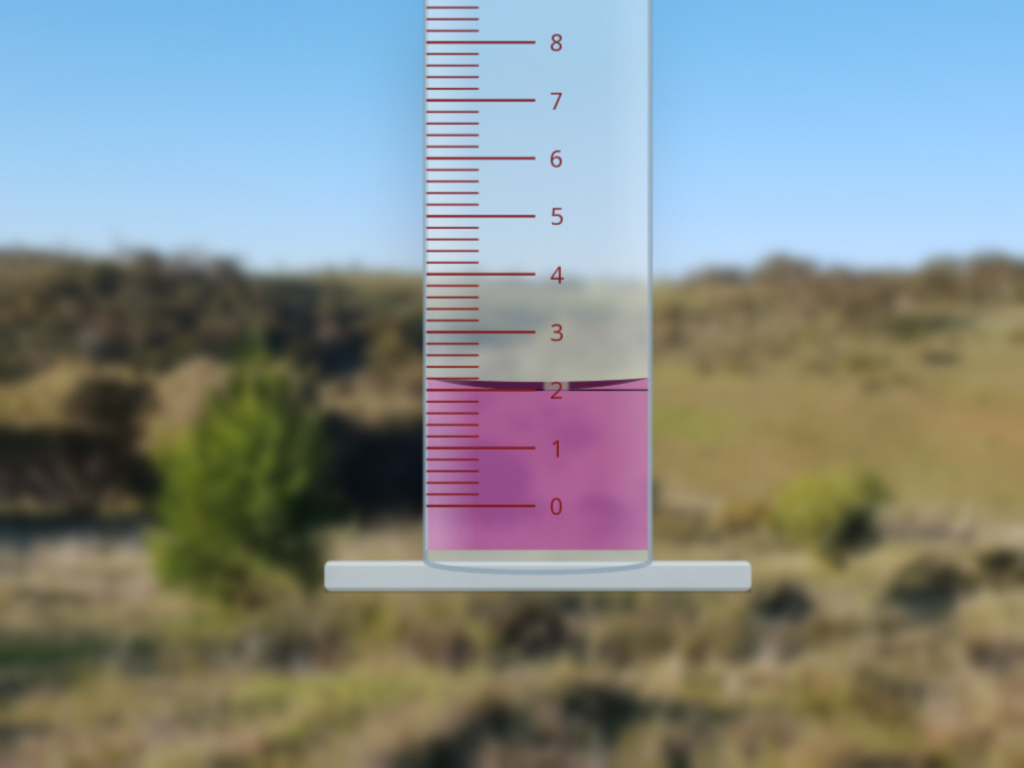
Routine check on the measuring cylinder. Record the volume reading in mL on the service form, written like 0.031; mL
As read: 2; mL
